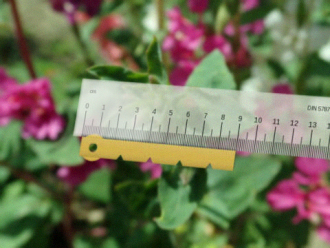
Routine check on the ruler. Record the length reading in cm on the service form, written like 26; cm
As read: 9; cm
